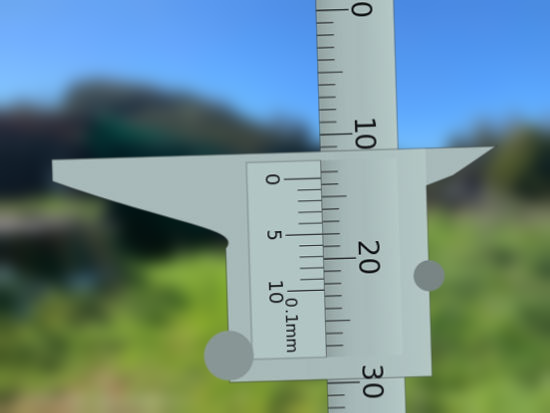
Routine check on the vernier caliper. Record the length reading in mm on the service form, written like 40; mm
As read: 13.5; mm
